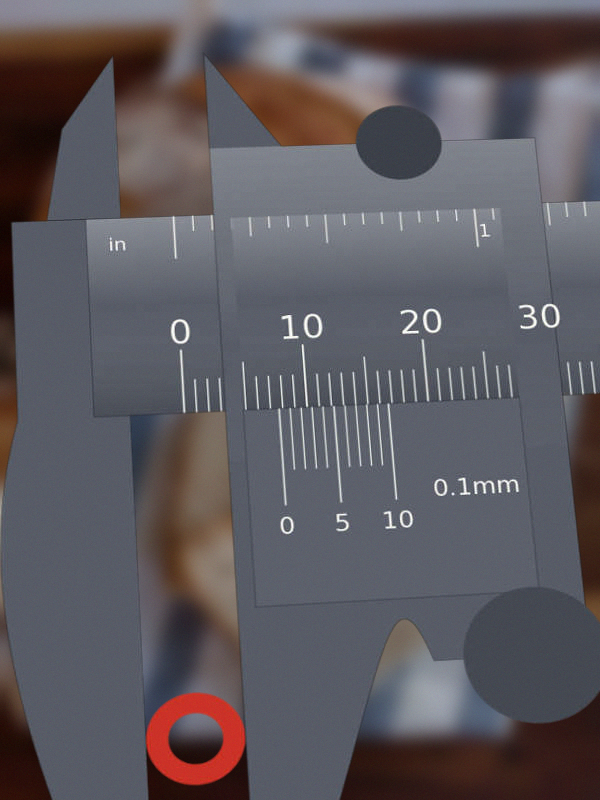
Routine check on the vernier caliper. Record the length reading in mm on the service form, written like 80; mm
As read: 7.7; mm
